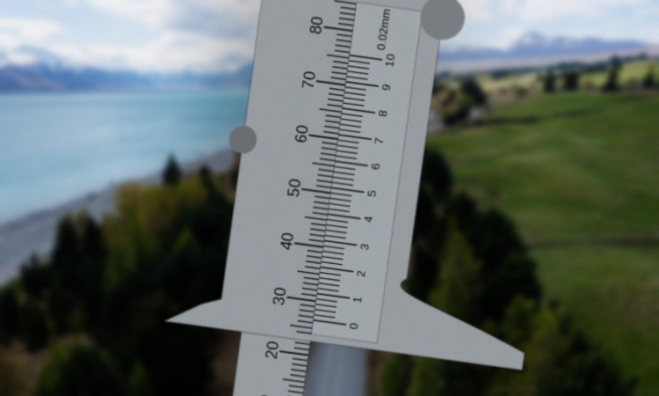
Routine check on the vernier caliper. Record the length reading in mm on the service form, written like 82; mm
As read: 26.5; mm
